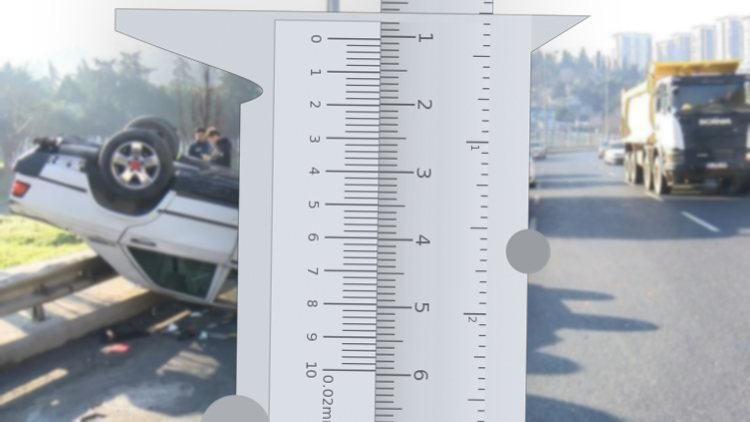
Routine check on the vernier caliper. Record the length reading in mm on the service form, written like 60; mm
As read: 10.4; mm
